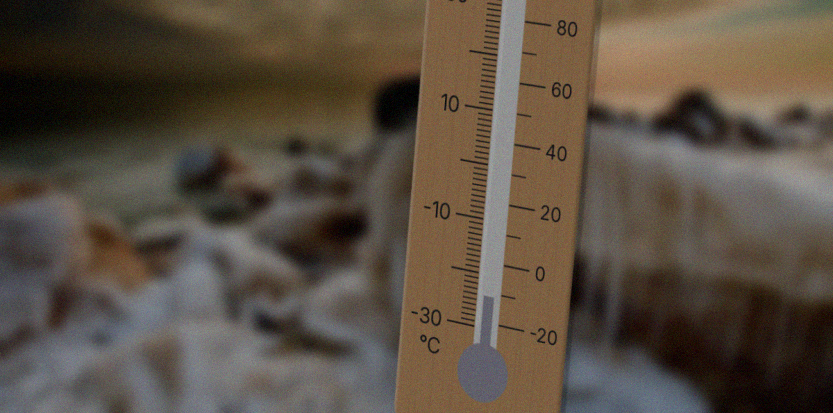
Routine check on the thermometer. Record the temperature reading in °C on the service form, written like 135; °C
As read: -24; °C
